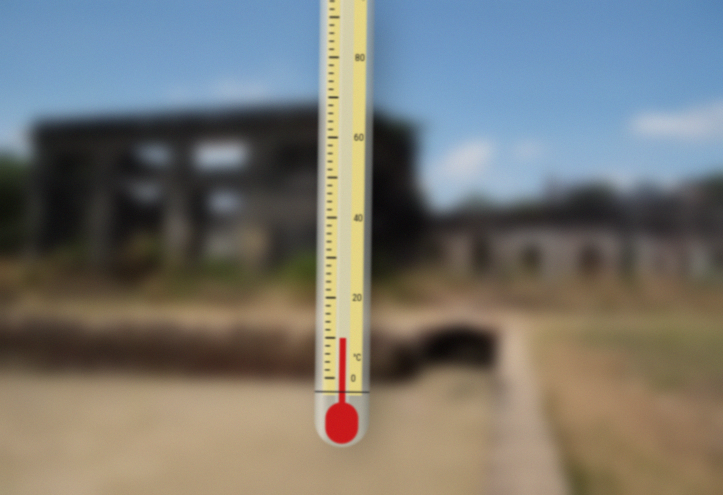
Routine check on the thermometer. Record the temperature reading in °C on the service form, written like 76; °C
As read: 10; °C
